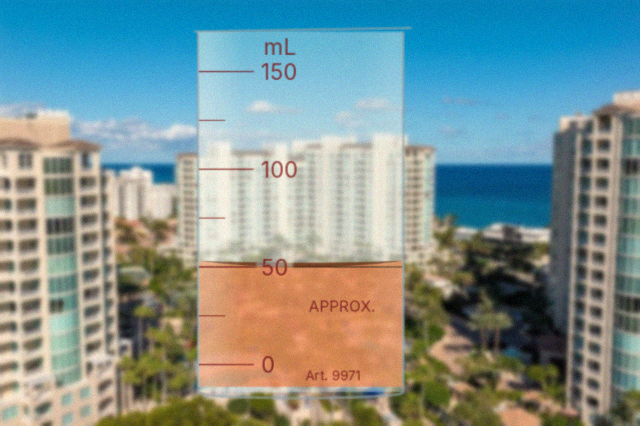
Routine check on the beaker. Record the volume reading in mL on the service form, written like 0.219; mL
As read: 50; mL
